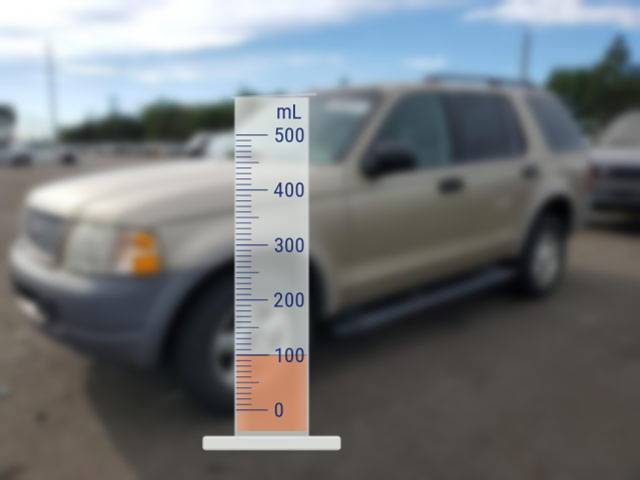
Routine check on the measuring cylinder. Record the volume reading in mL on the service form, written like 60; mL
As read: 100; mL
